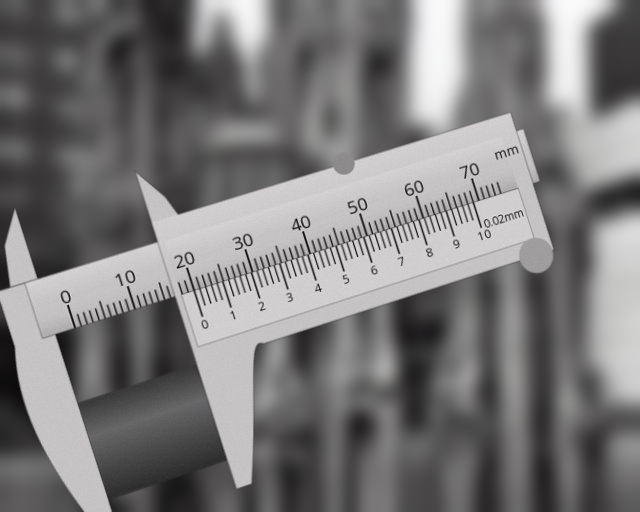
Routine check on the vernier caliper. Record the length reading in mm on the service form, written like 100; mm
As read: 20.0; mm
